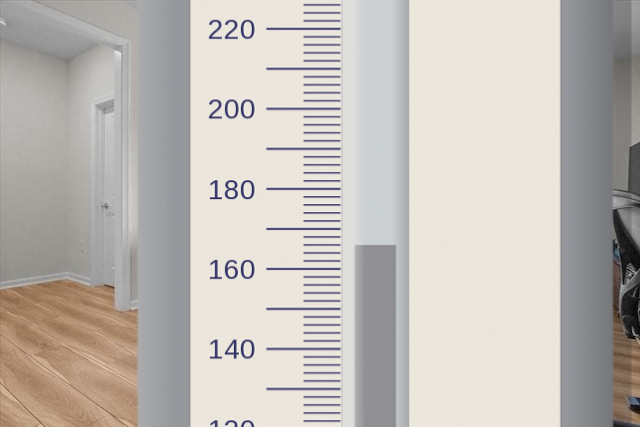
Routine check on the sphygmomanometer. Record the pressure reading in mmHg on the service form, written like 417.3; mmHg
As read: 166; mmHg
